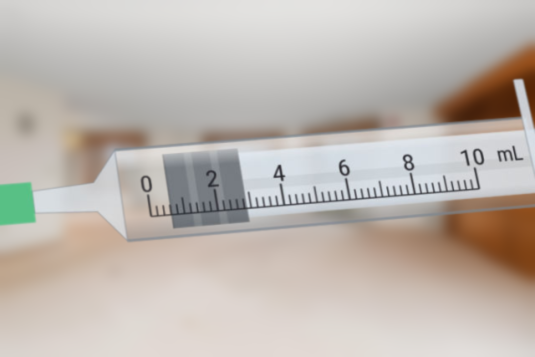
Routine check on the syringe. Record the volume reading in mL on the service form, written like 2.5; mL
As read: 0.6; mL
